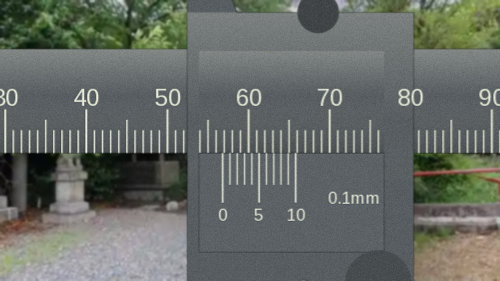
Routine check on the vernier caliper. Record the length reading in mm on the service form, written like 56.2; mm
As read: 56.8; mm
